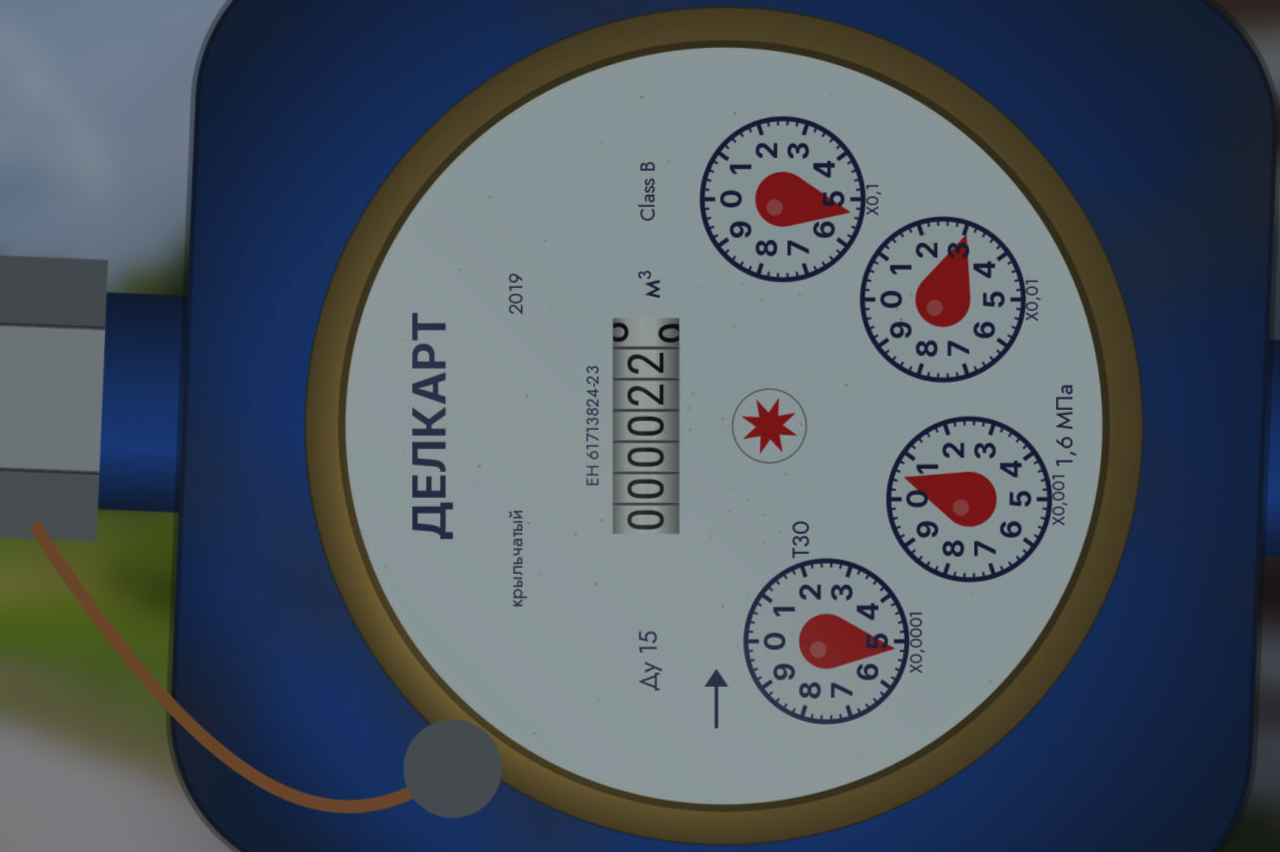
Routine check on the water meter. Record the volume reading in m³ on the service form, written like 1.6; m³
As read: 228.5305; m³
